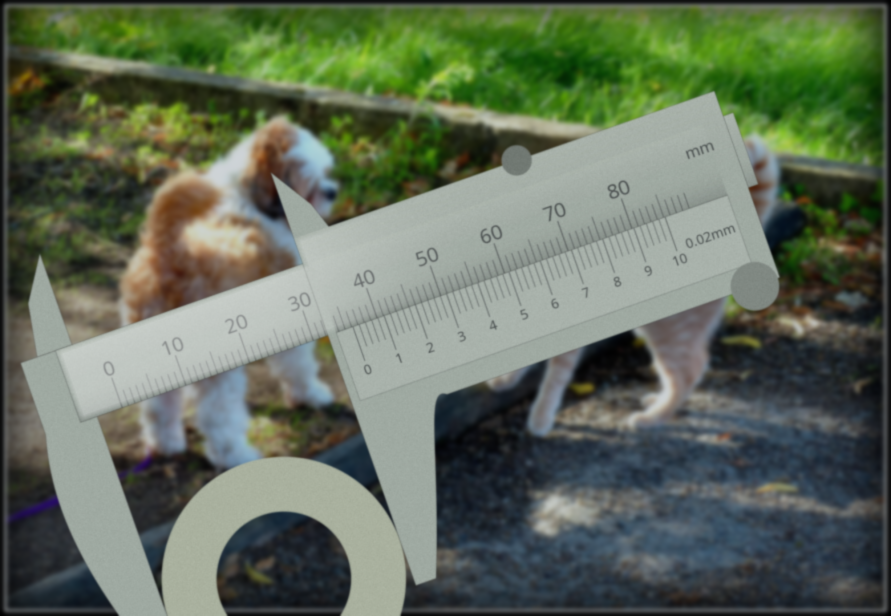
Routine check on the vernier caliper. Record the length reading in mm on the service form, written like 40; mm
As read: 36.2; mm
